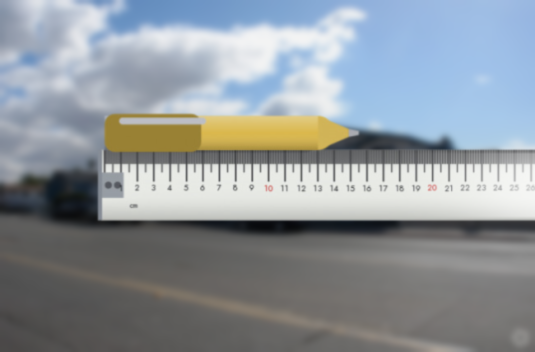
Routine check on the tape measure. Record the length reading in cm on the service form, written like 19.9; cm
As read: 15.5; cm
